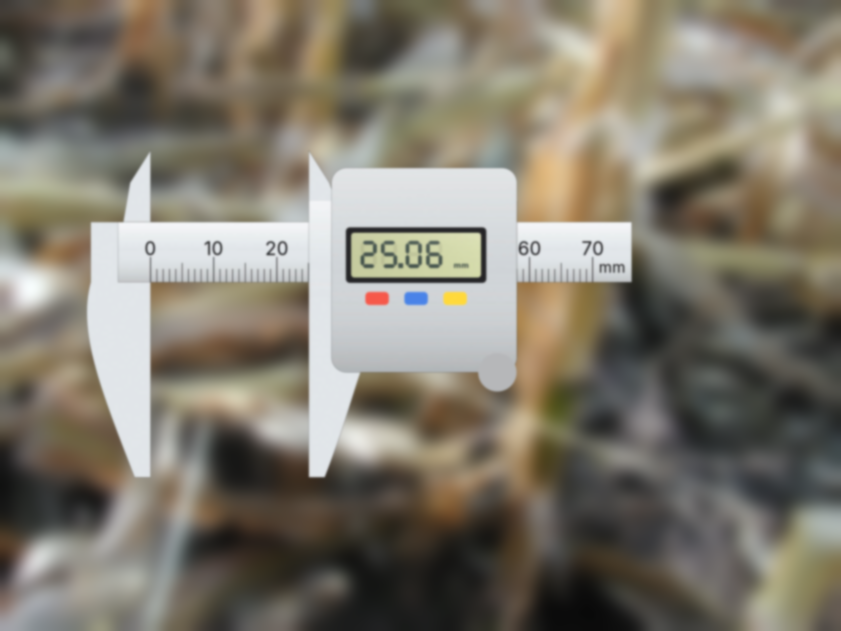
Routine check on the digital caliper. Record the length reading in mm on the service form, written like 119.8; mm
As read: 25.06; mm
